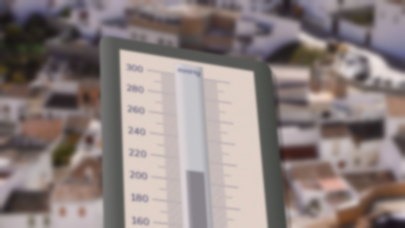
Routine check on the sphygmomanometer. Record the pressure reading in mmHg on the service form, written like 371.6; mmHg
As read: 210; mmHg
